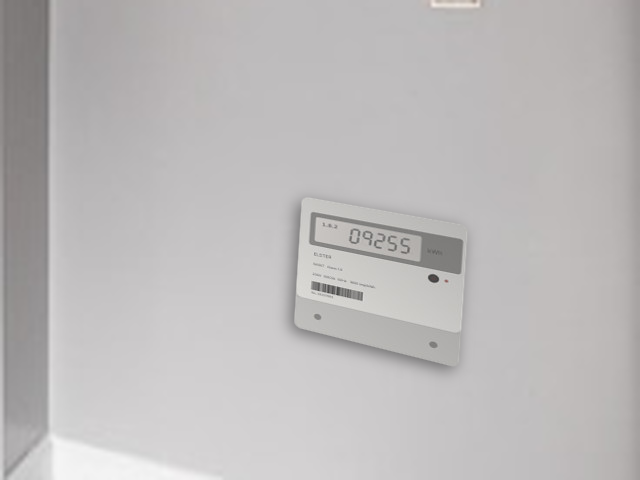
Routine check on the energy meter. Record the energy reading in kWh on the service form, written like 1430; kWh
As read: 9255; kWh
